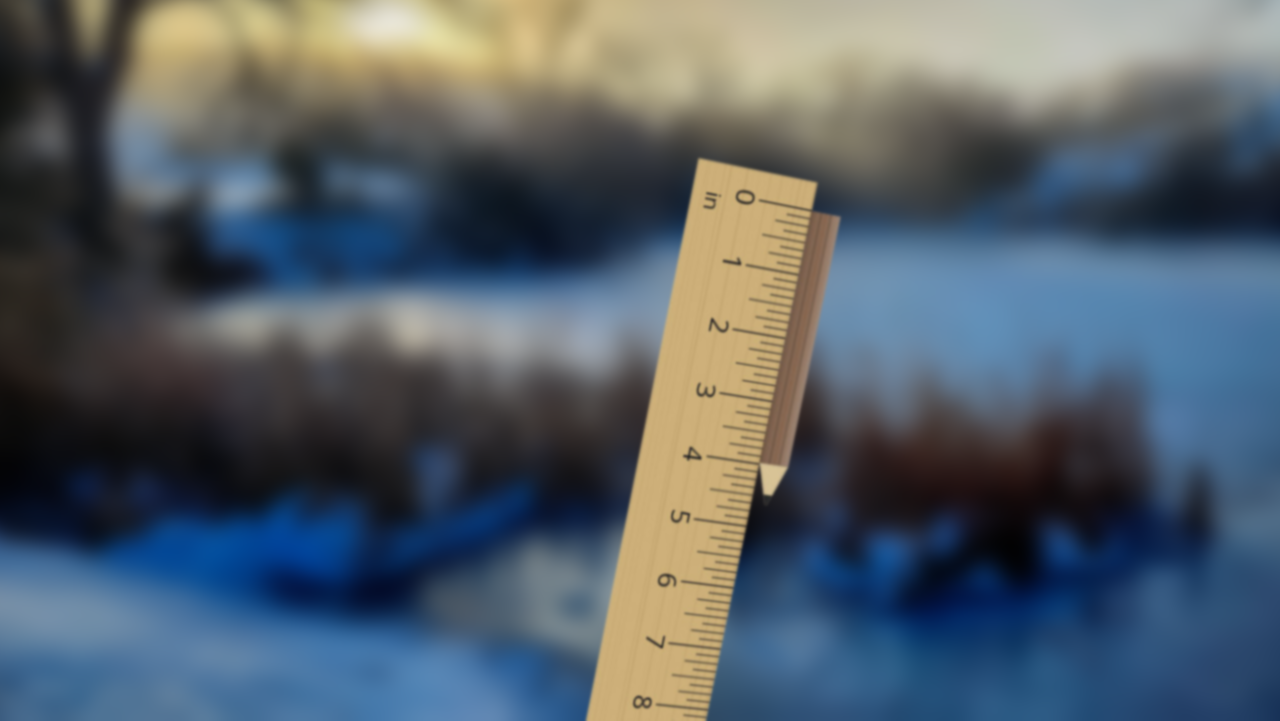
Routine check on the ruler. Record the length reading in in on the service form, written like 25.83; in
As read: 4.625; in
